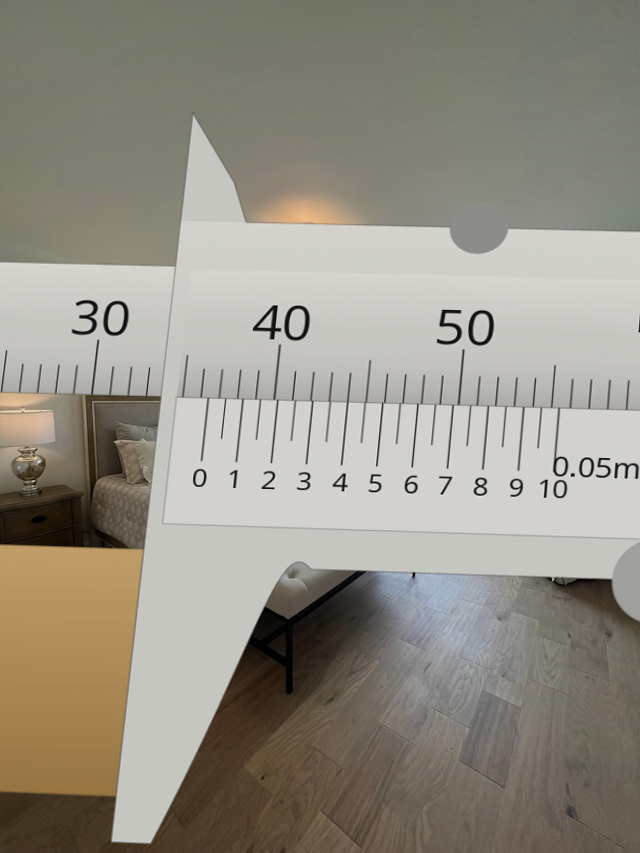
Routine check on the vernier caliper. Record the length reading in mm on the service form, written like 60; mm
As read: 36.4; mm
